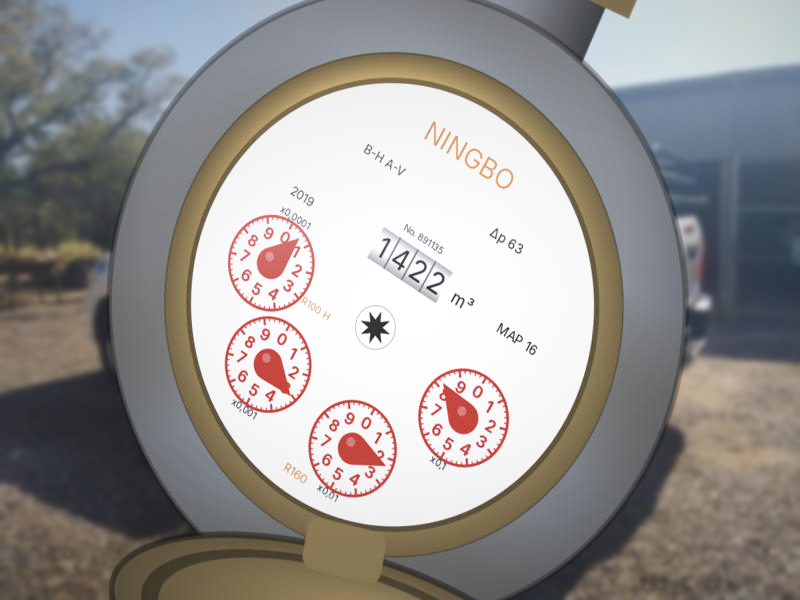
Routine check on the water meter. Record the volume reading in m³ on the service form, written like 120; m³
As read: 1422.8230; m³
